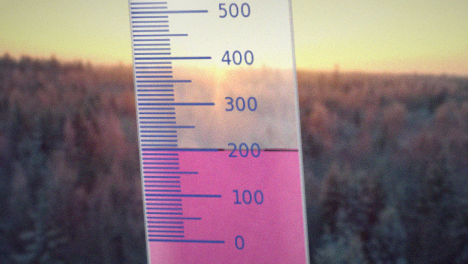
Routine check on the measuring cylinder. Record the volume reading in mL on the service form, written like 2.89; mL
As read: 200; mL
